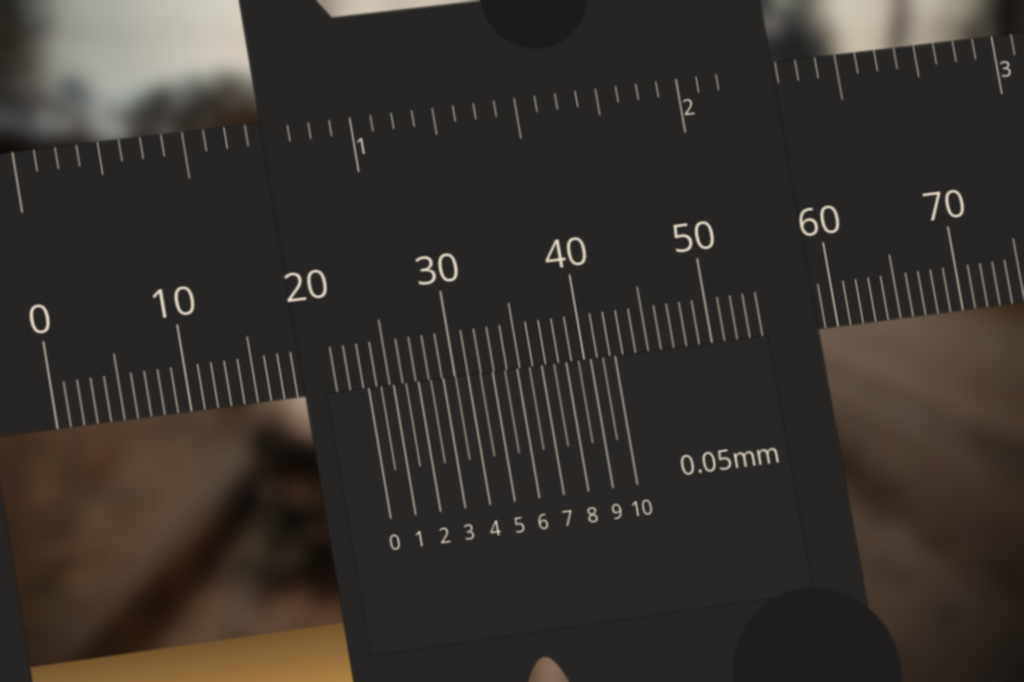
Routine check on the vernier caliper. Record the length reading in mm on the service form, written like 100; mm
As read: 23.4; mm
